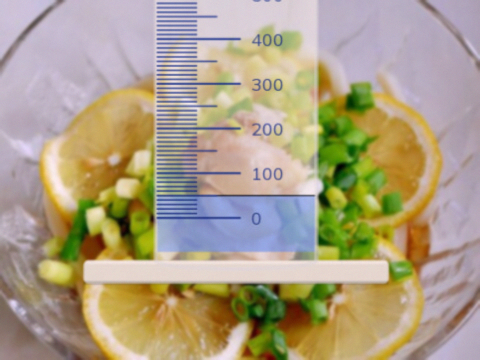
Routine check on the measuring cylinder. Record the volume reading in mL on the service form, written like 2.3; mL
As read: 50; mL
